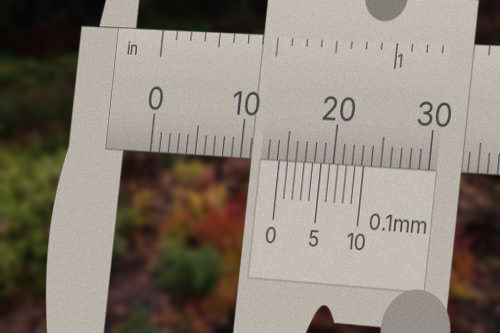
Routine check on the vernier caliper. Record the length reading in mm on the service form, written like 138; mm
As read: 14.2; mm
